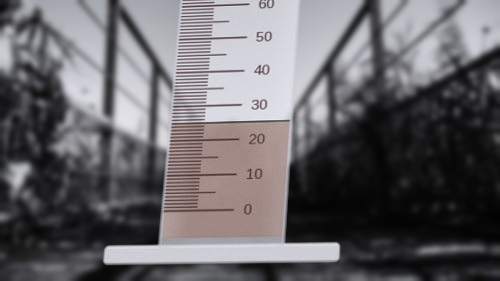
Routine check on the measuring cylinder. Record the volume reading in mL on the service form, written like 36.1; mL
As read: 25; mL
